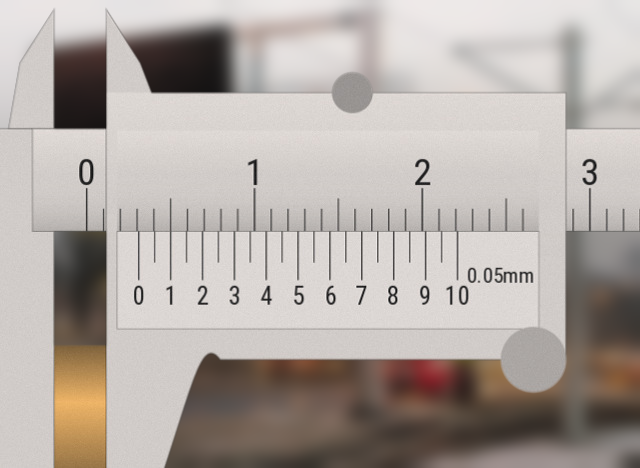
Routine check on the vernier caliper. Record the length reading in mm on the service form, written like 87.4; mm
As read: 3.1; mm
